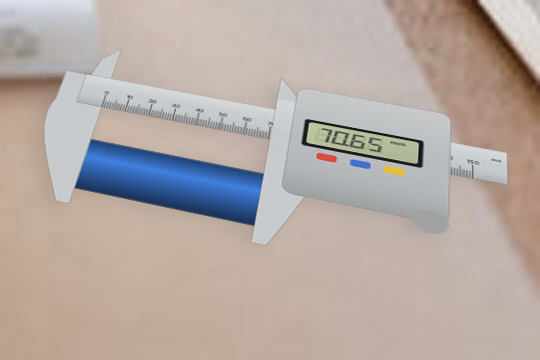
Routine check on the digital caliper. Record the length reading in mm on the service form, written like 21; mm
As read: 70.65; mm
